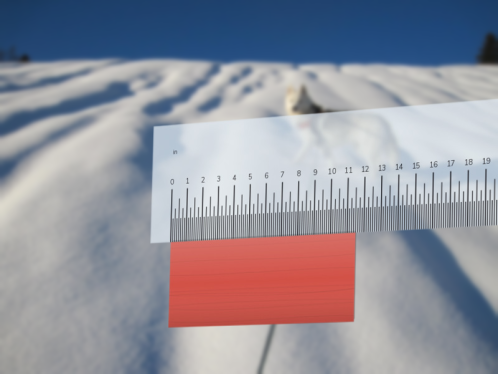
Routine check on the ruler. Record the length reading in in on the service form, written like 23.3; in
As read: 11.5; in
